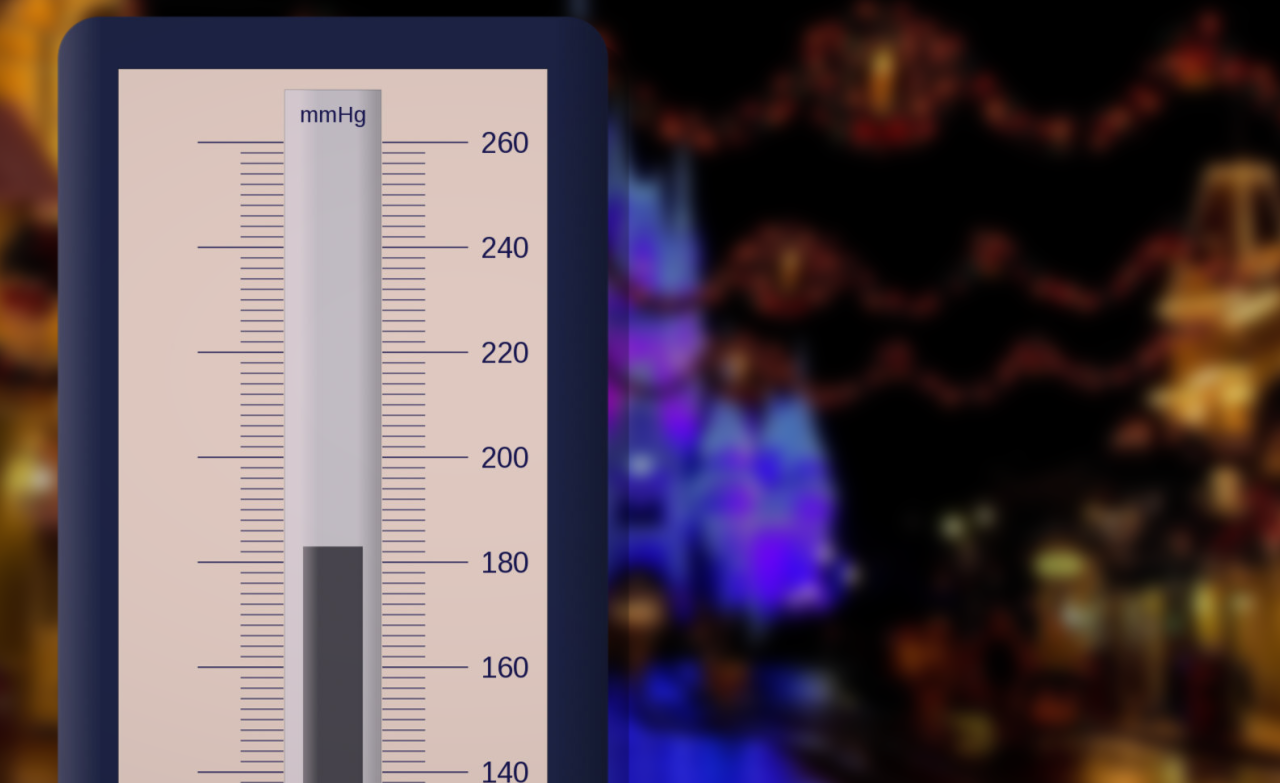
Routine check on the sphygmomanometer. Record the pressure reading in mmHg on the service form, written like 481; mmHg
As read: 183; mmHg
